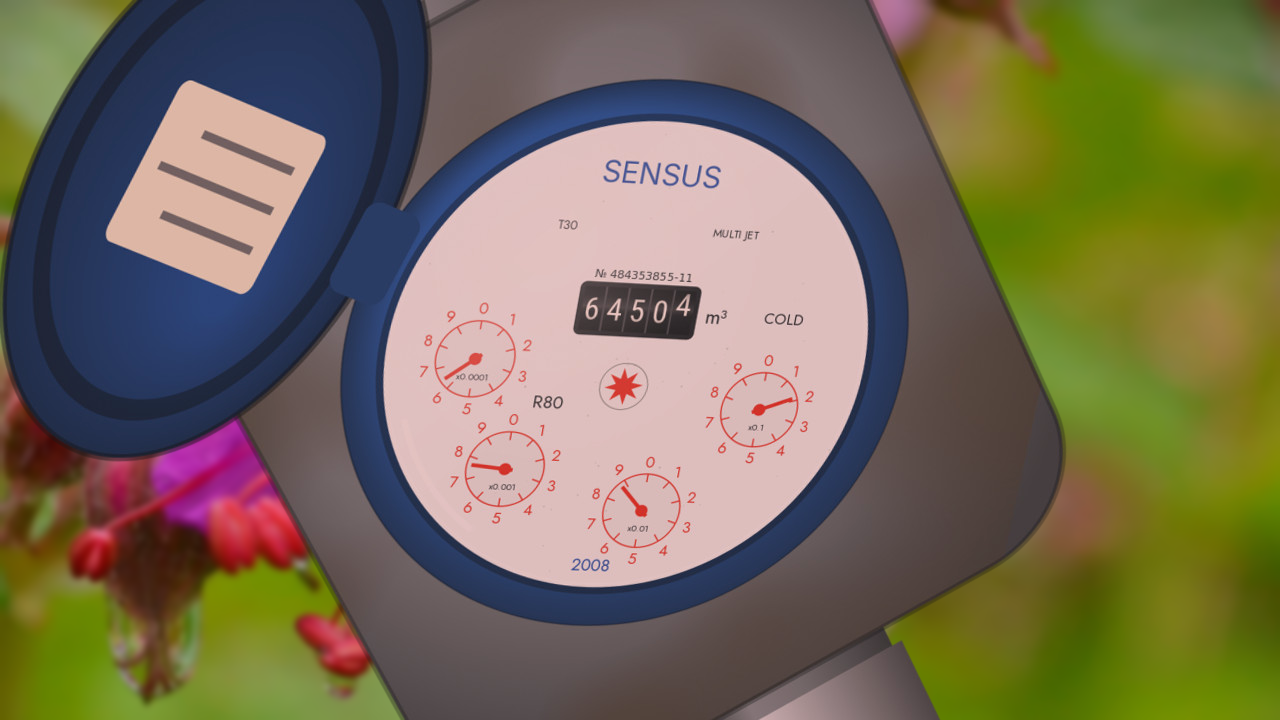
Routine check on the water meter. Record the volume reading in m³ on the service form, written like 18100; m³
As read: 64504.1876; m³
